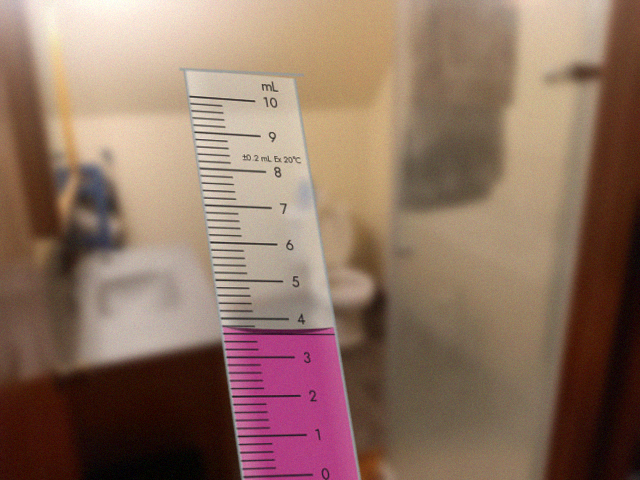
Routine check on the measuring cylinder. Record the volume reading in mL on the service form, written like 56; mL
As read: 3.6; mL
